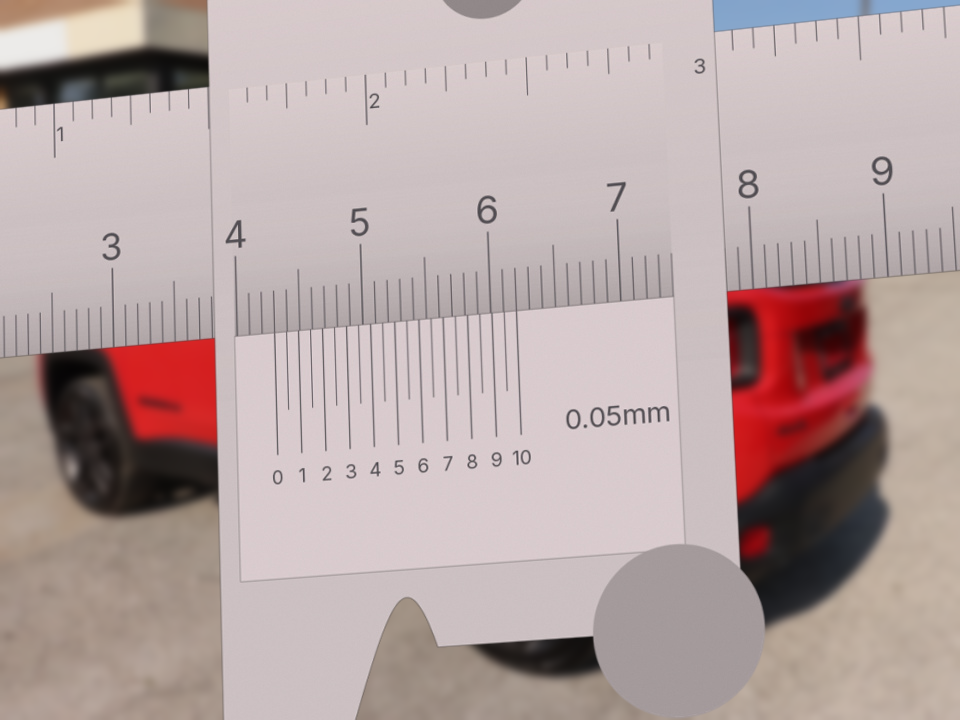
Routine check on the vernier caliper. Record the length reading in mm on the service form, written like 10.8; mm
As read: 43.0; mm
